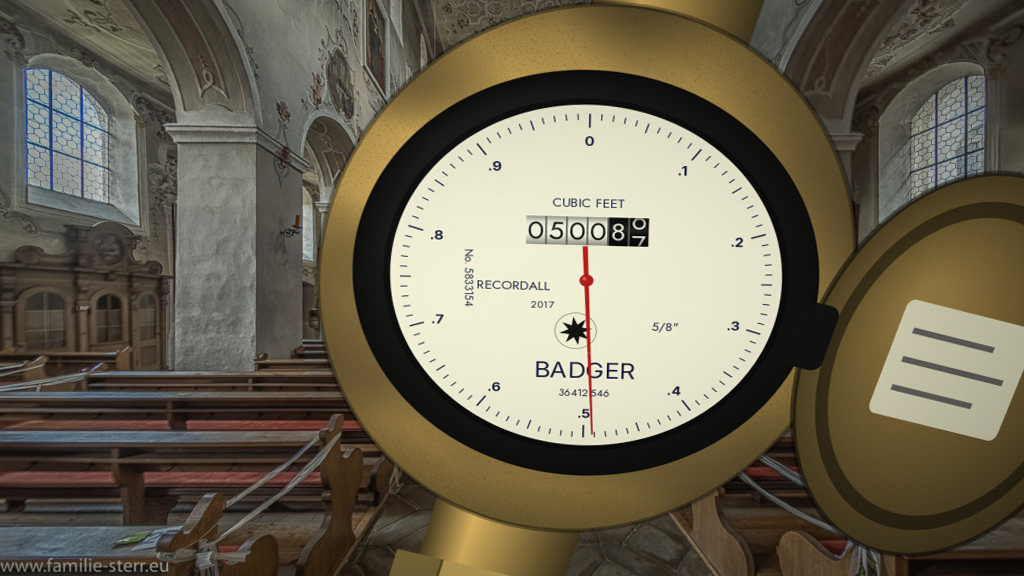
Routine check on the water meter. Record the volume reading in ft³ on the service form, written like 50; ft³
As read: 50086.49; ft³
